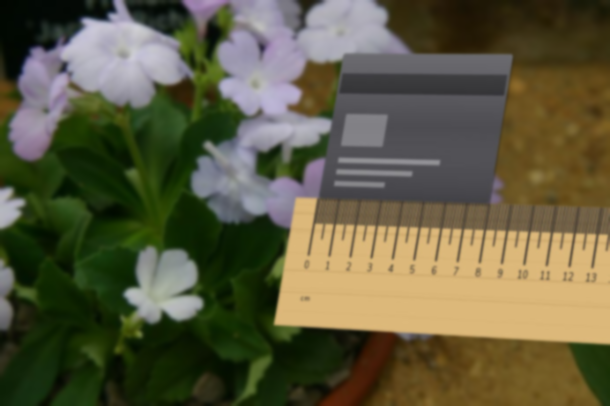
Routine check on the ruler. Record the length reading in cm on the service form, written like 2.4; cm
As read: 8; cm
